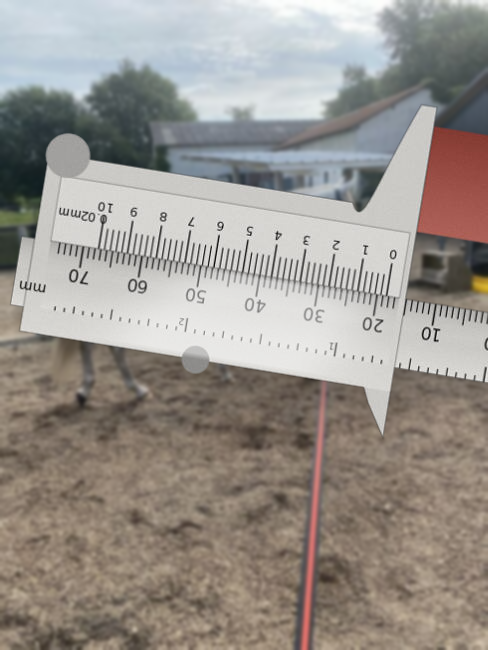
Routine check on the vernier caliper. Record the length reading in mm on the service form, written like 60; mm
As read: 18.4; mm
